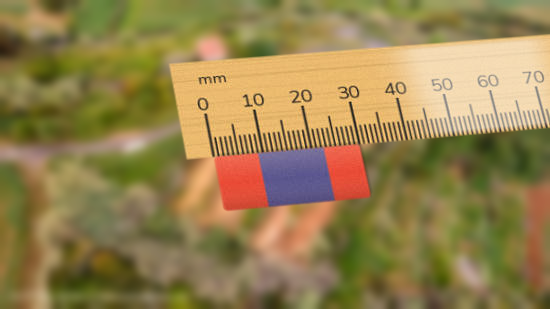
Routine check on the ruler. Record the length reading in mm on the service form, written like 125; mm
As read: 30; mm
